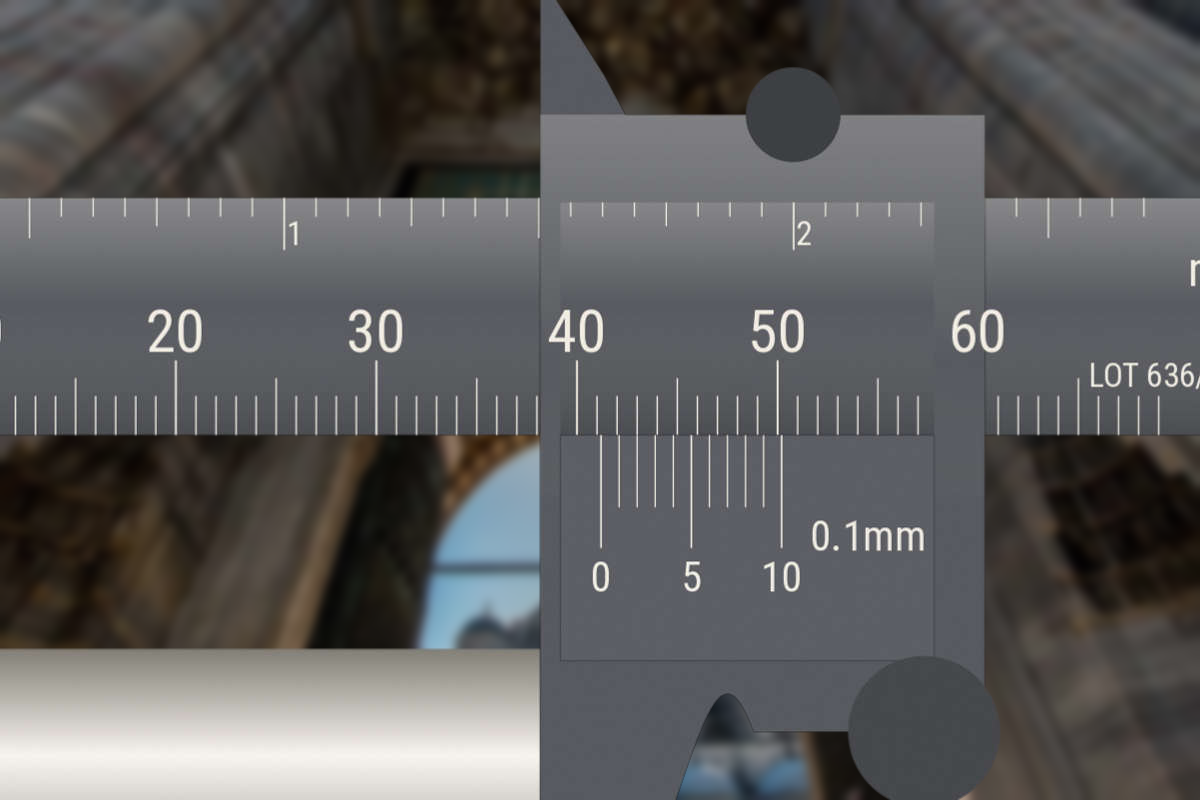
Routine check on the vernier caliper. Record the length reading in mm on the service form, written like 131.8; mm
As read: 41.2; mm
